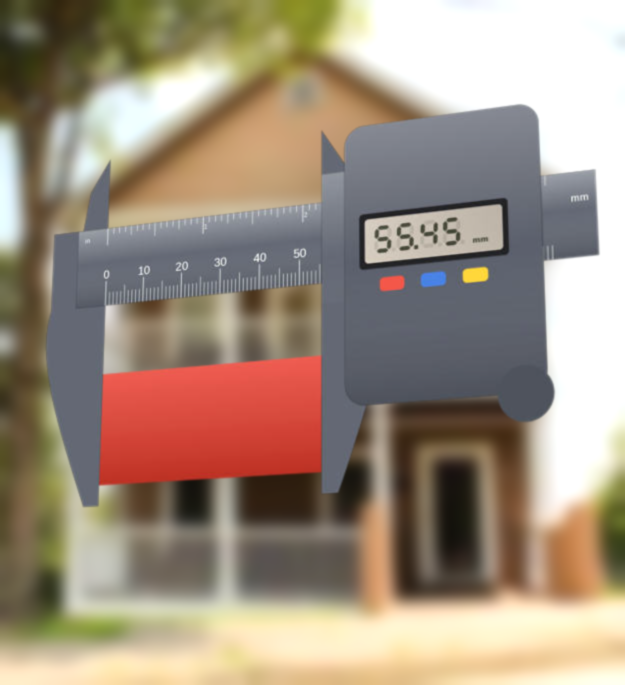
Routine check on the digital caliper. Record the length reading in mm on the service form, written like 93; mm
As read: 55.45; mm
